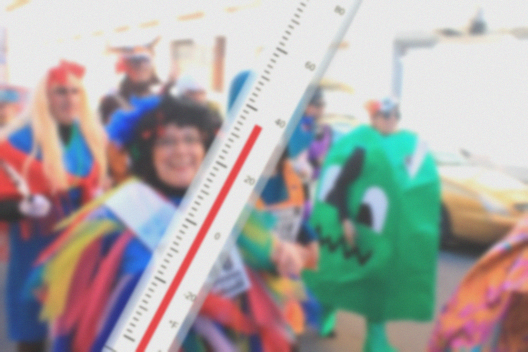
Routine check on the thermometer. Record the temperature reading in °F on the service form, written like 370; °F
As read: 36; °F
